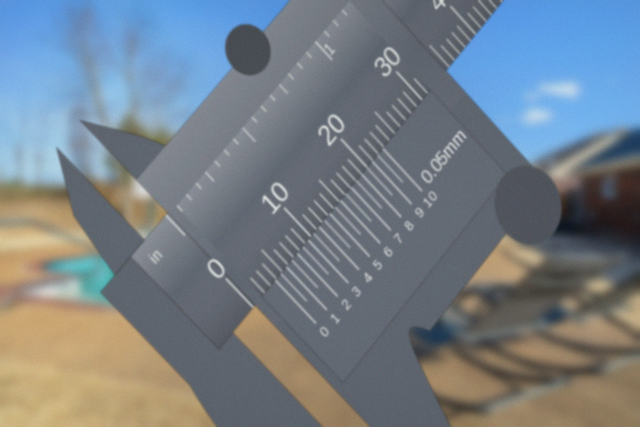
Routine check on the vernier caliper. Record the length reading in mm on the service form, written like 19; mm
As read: 3.8; mm
